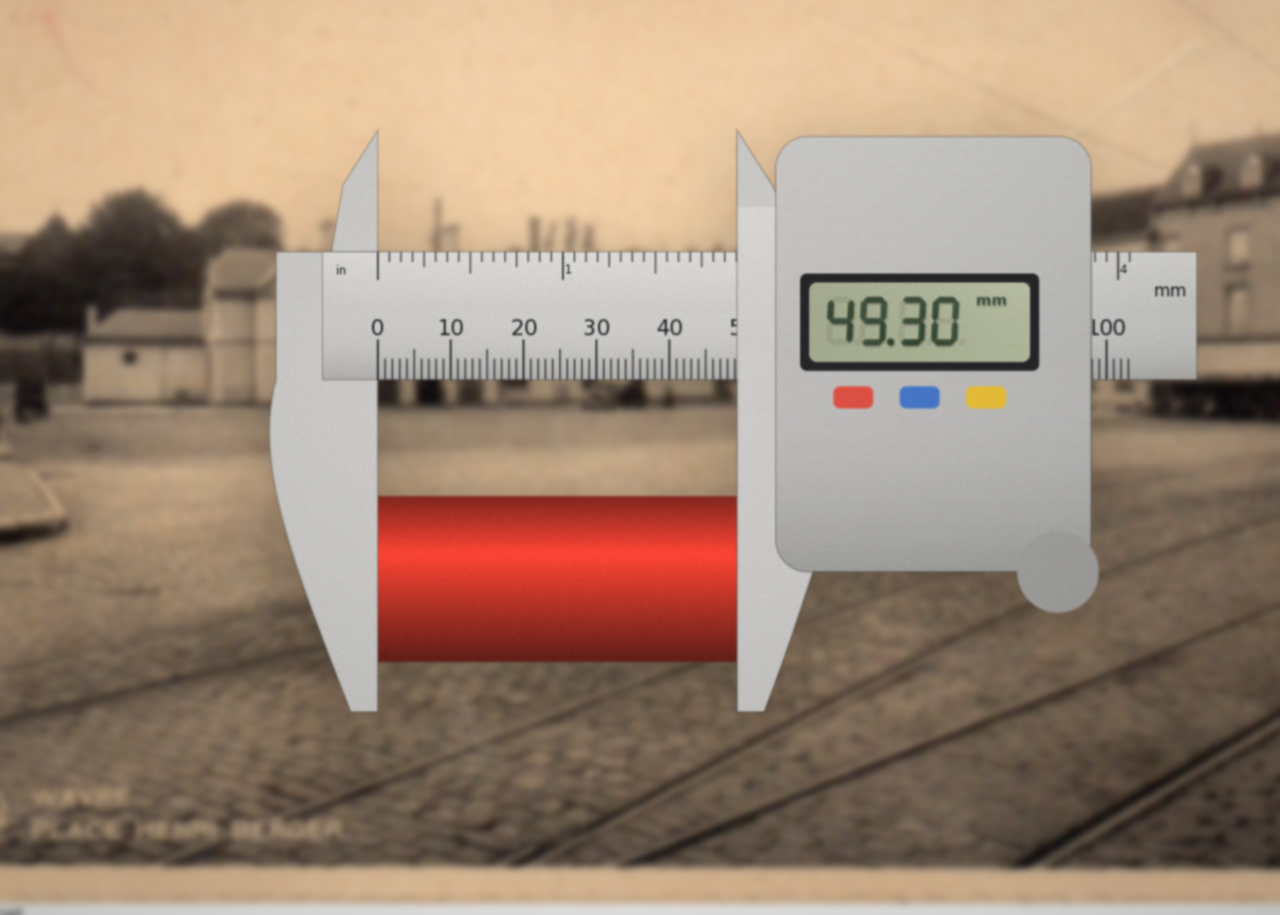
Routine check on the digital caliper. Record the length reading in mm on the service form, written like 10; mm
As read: 49.30; mm
